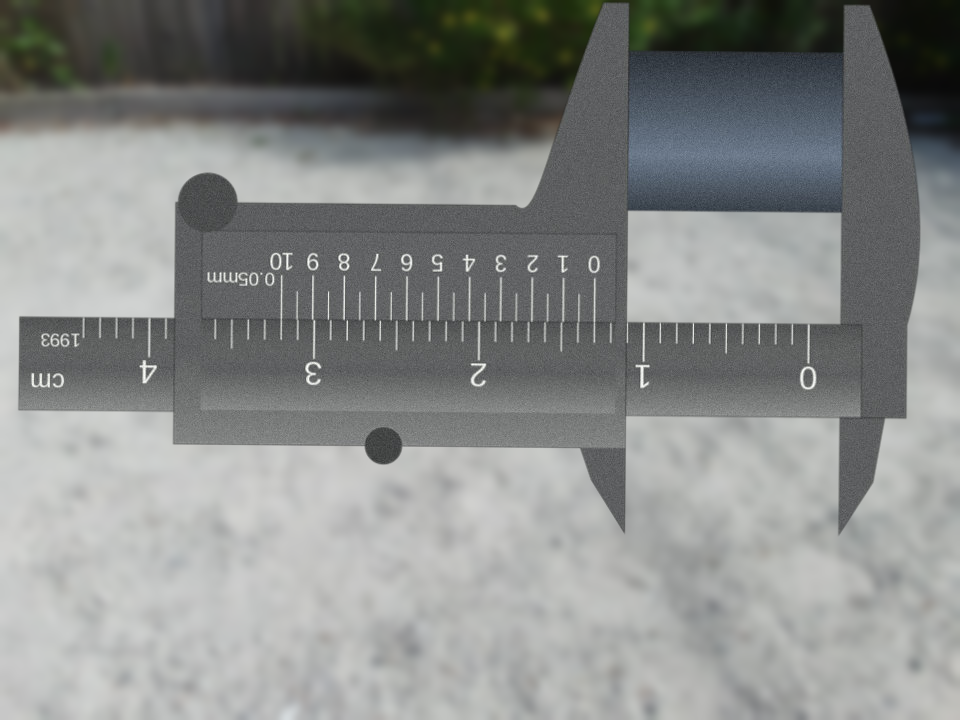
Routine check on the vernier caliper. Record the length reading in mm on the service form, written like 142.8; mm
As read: 13.0; mm
